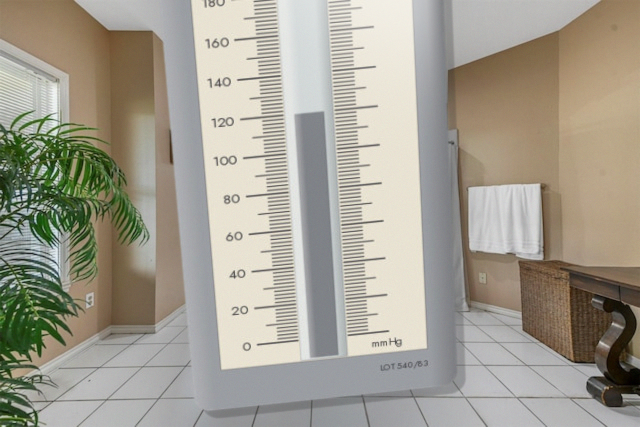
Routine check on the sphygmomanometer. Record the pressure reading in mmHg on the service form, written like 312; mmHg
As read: 120; mmHg
